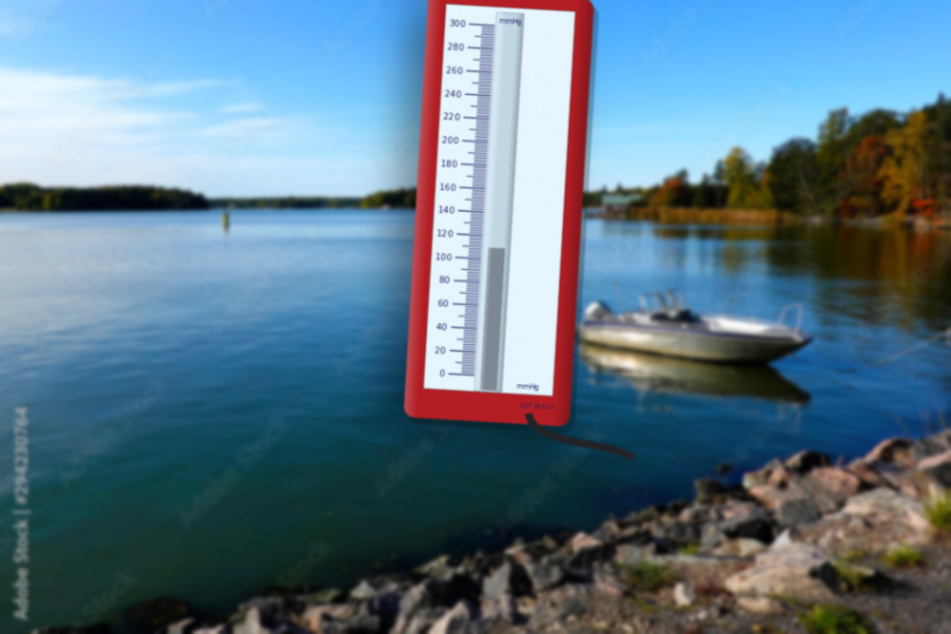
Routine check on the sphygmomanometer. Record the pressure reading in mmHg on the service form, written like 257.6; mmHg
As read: 110; mmHg
